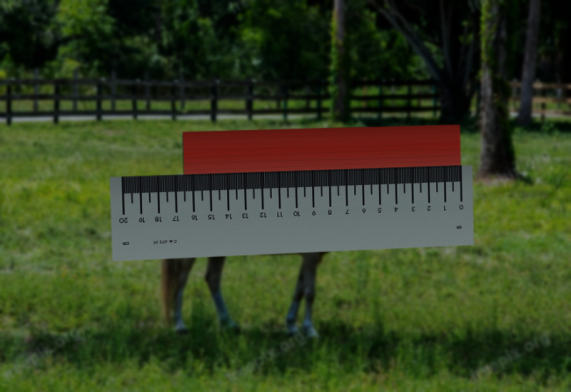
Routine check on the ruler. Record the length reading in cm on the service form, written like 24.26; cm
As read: 16.5; cm
